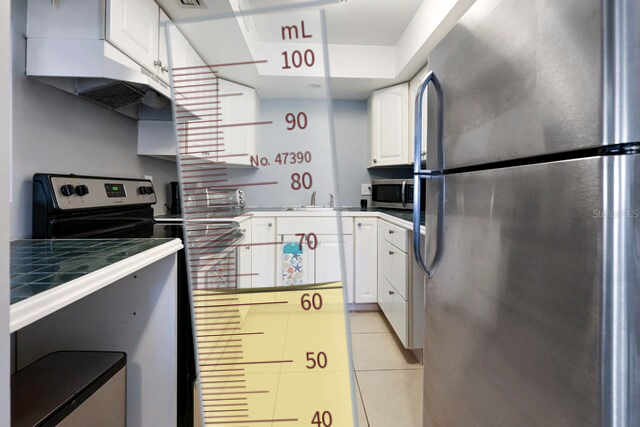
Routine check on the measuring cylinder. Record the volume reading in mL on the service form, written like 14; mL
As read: 62; mL
